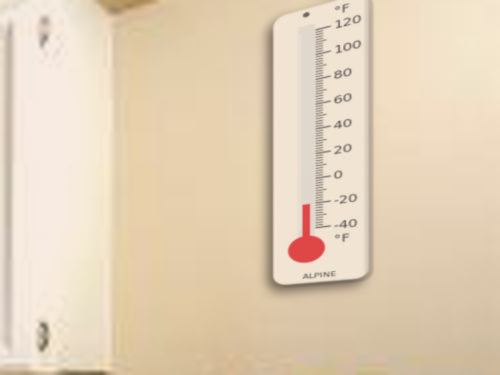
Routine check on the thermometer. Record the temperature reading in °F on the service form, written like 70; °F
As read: -20; °F
